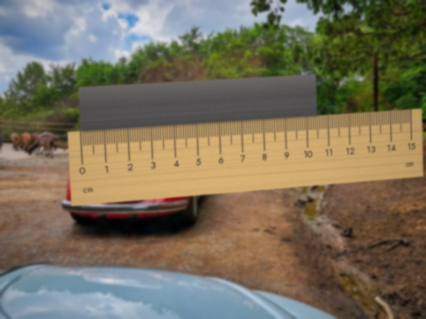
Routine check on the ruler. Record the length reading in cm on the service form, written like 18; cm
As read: 10.5; cm
